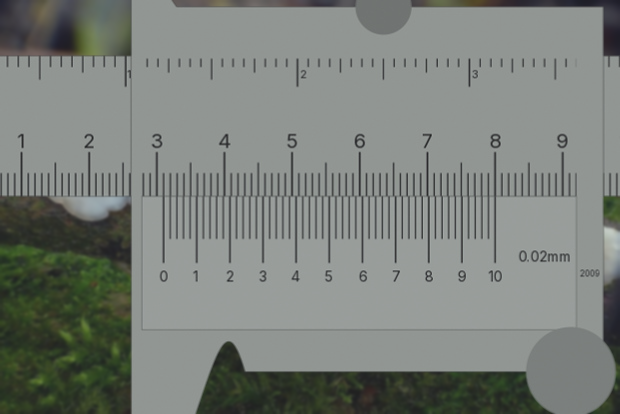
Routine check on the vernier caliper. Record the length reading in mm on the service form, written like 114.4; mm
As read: 31.0; mm
